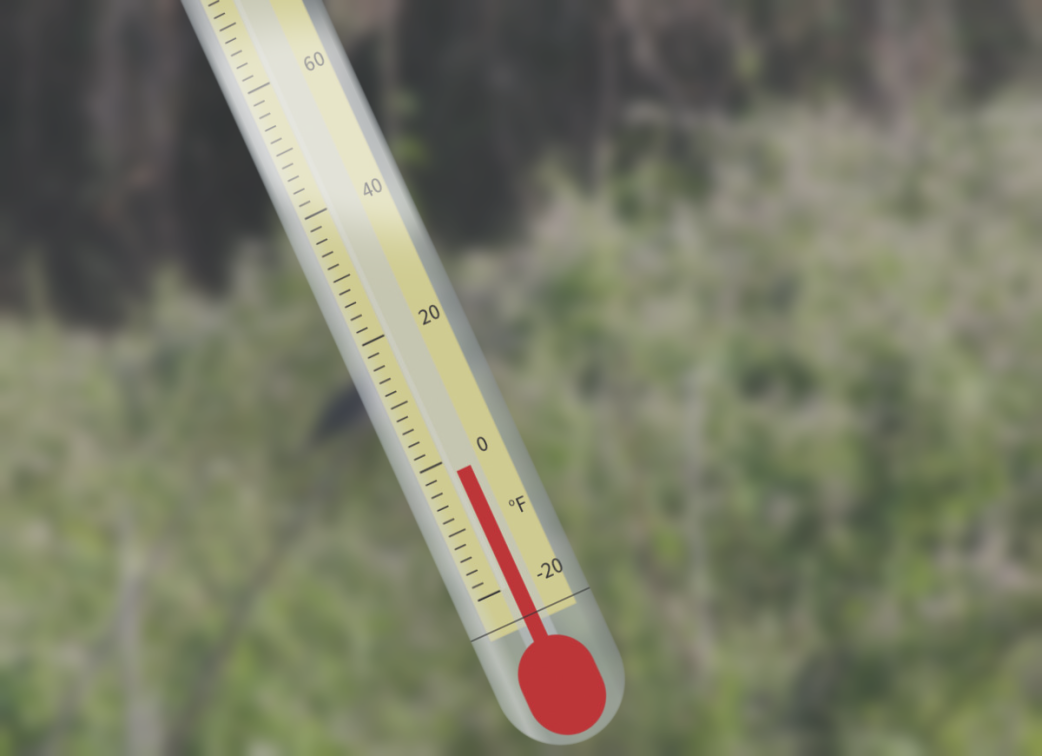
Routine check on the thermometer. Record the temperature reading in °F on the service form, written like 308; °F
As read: -2; °F
